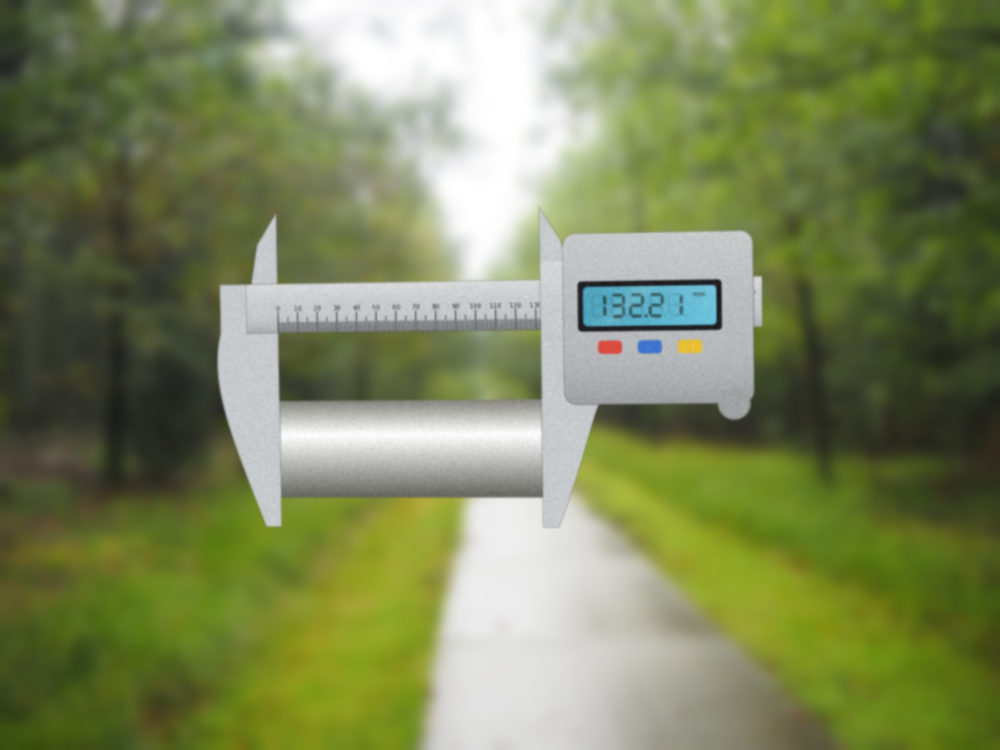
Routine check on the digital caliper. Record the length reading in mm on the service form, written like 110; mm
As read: 132.21; mm
